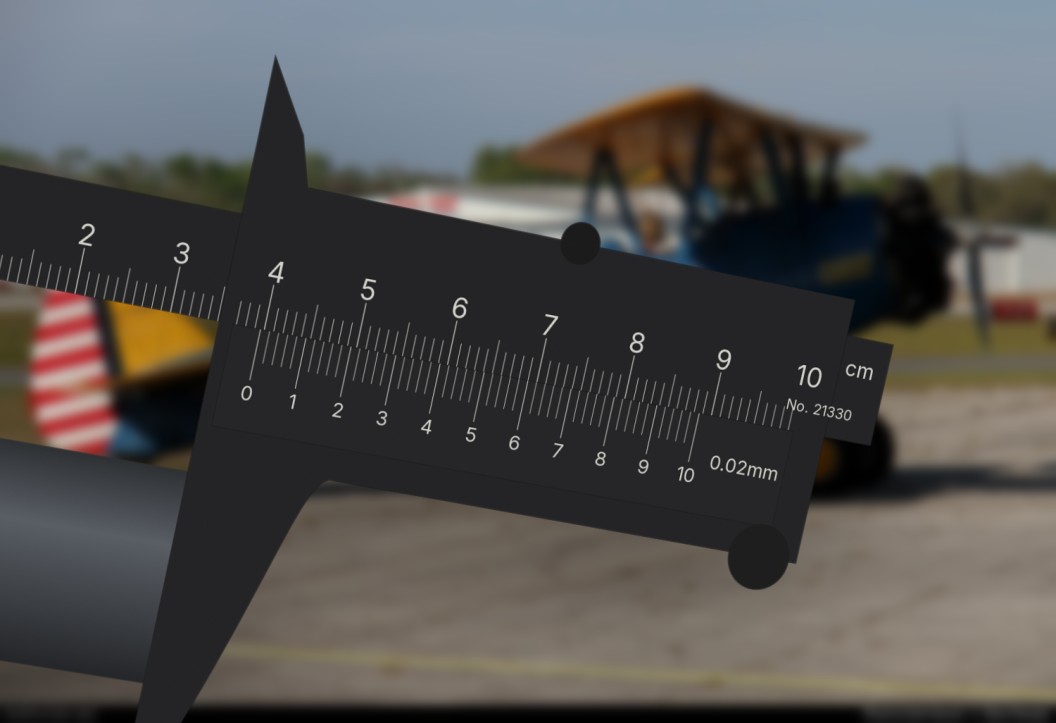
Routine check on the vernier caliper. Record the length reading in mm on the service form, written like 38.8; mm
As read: 39.6; mm
